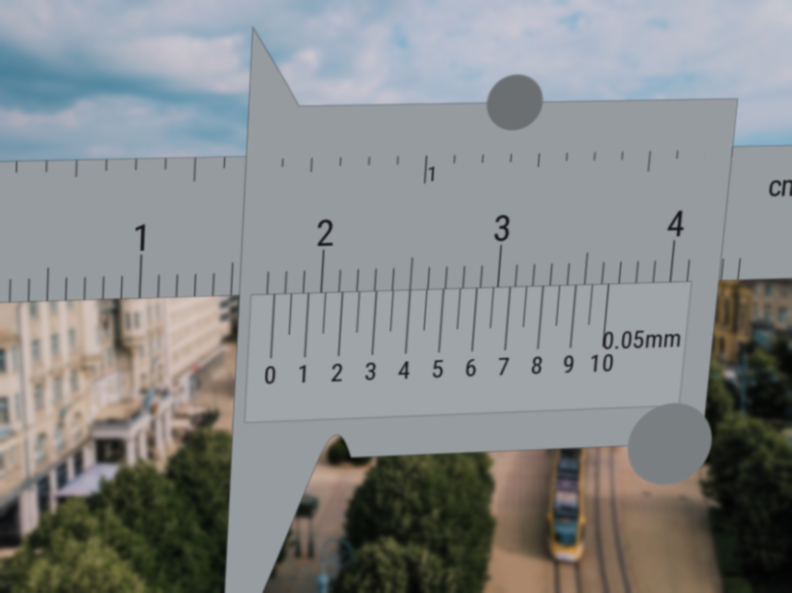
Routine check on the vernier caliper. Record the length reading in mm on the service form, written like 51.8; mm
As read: 17.4; mm
